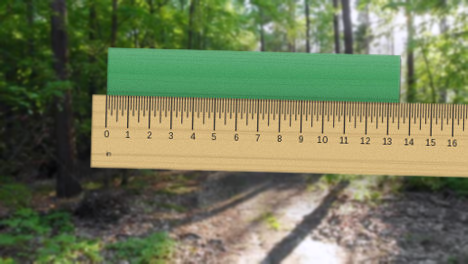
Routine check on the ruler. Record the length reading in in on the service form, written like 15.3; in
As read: 13.5; in
